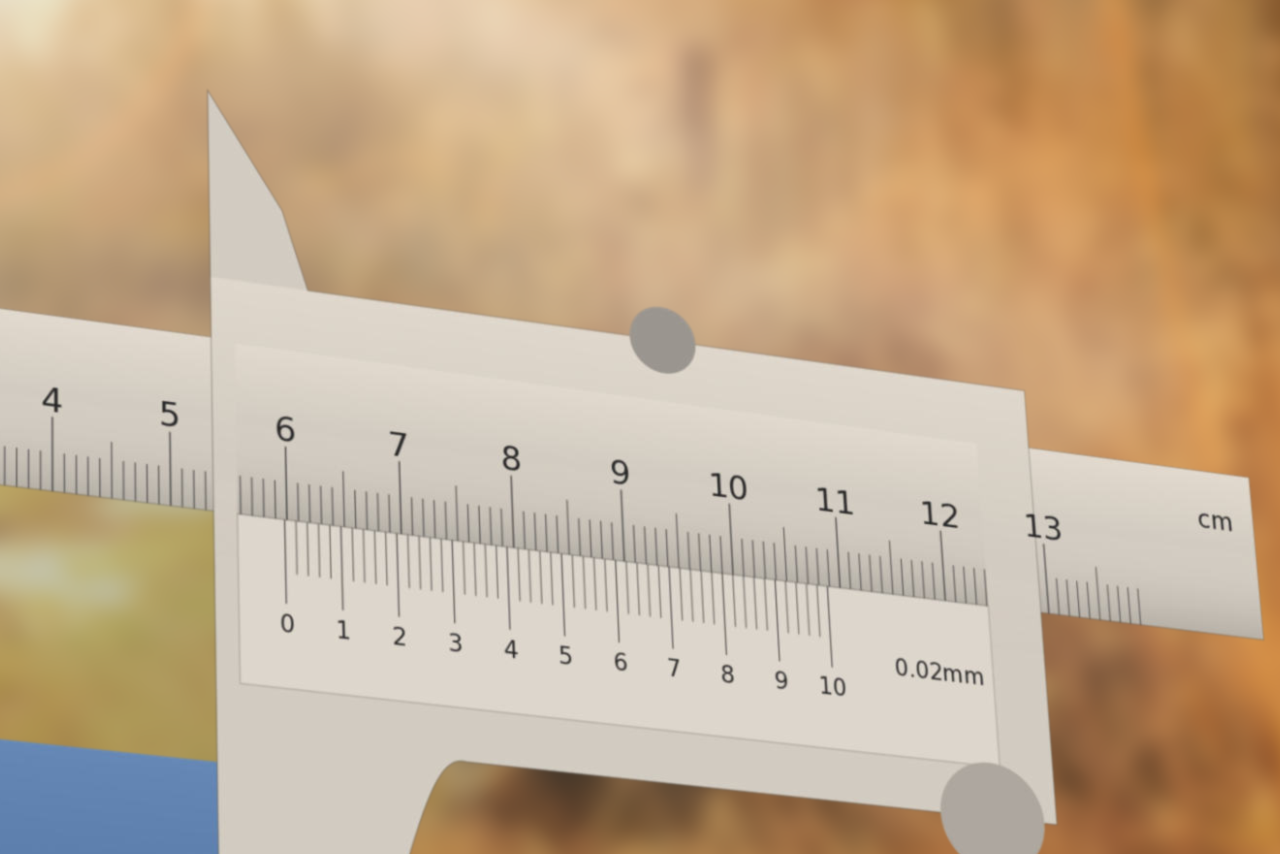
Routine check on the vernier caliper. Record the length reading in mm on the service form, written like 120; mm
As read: 59.8; mm
